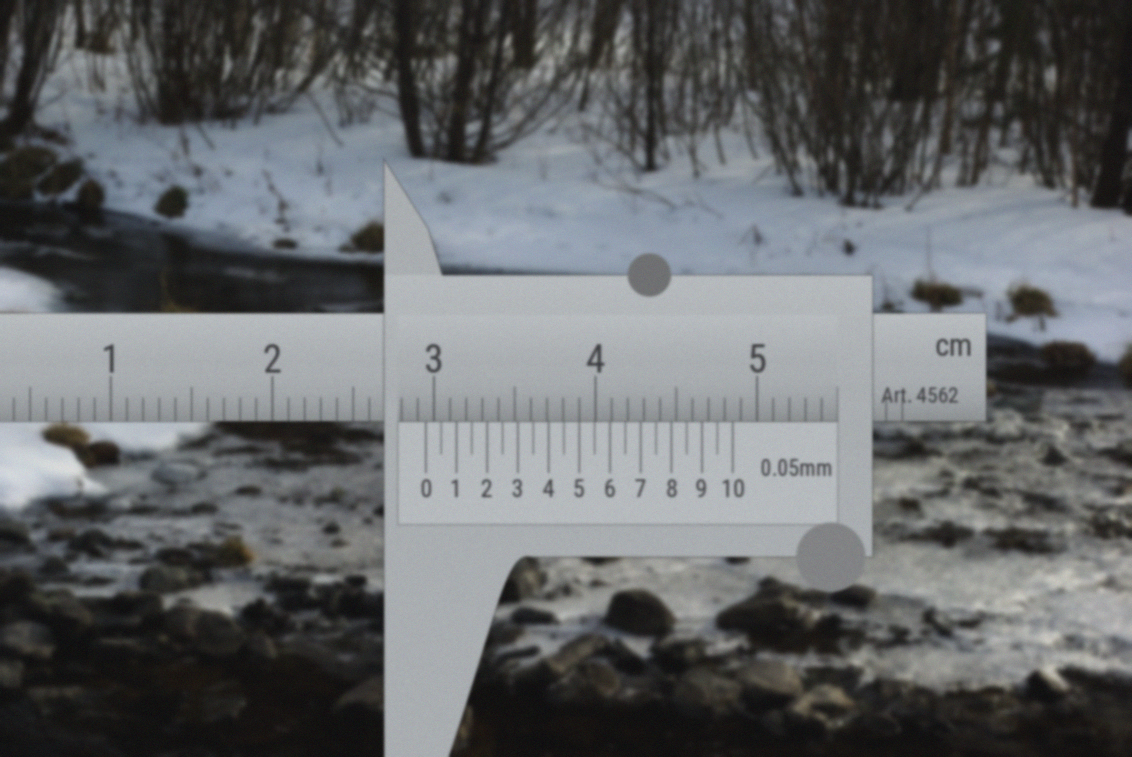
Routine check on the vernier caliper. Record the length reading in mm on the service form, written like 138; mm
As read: 29.5; mm
